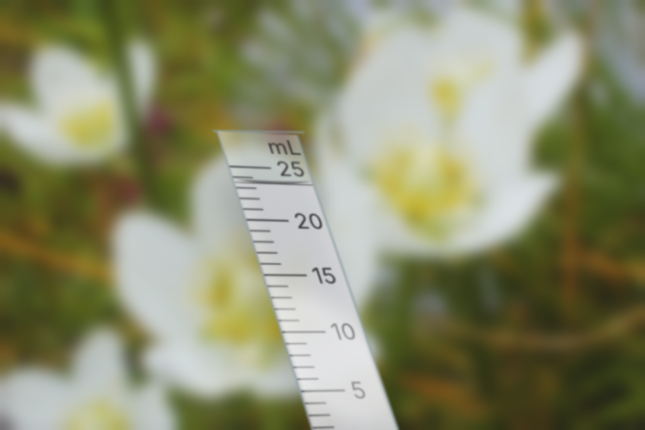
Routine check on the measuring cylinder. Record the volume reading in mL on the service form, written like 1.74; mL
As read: 23.5; mL
